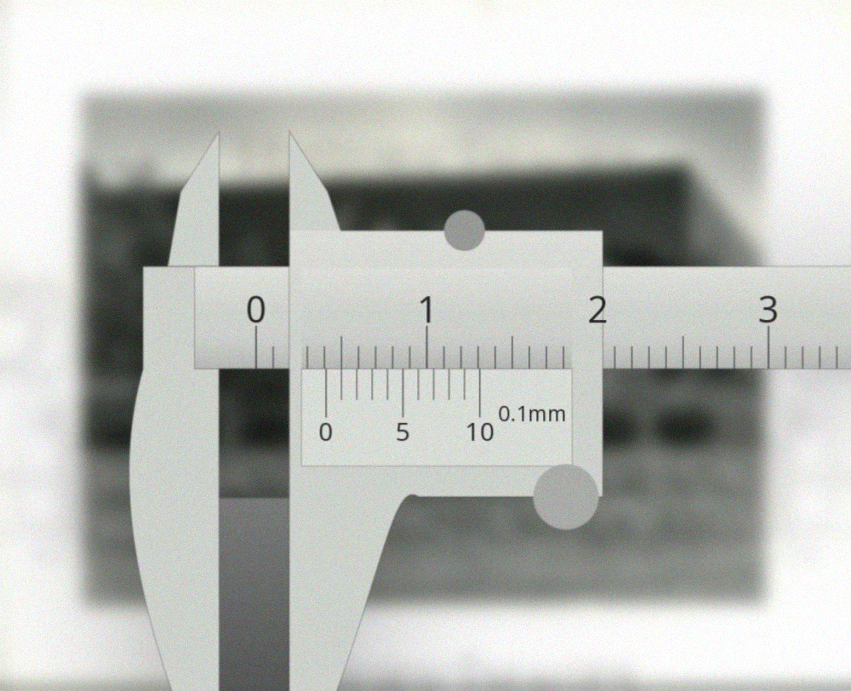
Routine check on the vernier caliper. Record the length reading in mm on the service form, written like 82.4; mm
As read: 4.1; mm
